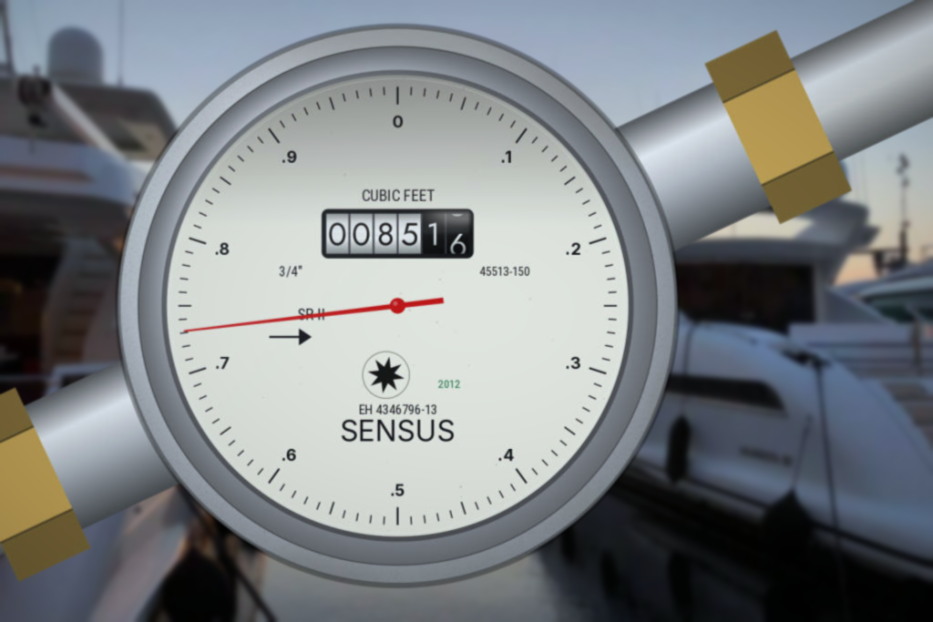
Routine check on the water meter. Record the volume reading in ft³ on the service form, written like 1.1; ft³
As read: 8515.73; ft³
